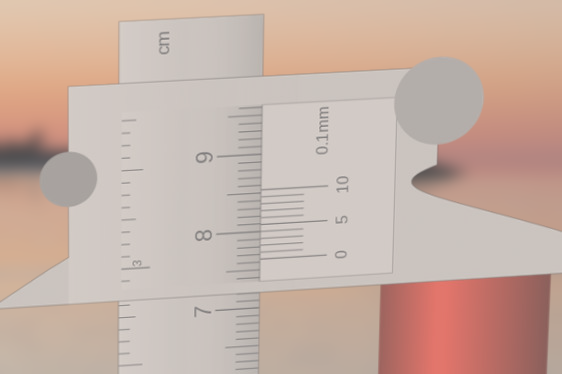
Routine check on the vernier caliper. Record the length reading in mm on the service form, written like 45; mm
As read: 76.4; mm
